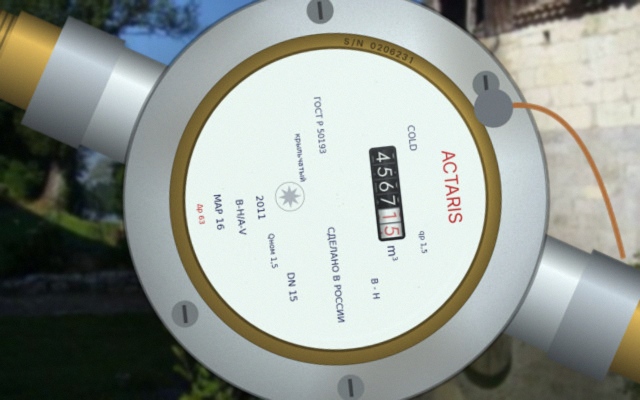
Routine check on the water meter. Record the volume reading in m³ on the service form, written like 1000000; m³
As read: 4567.15; m³
